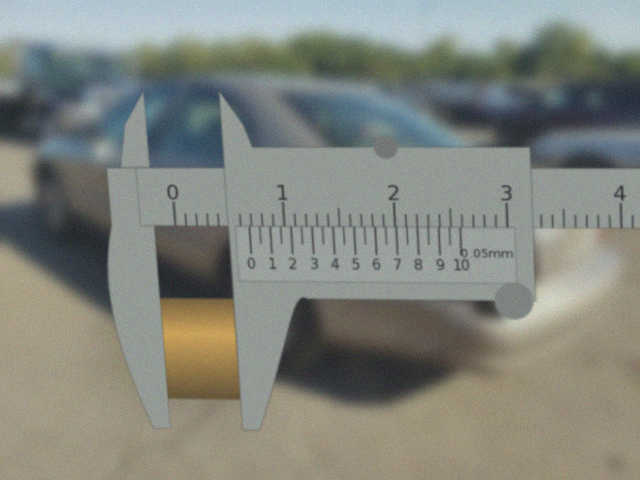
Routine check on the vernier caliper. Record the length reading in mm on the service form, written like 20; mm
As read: 6.8; mm
